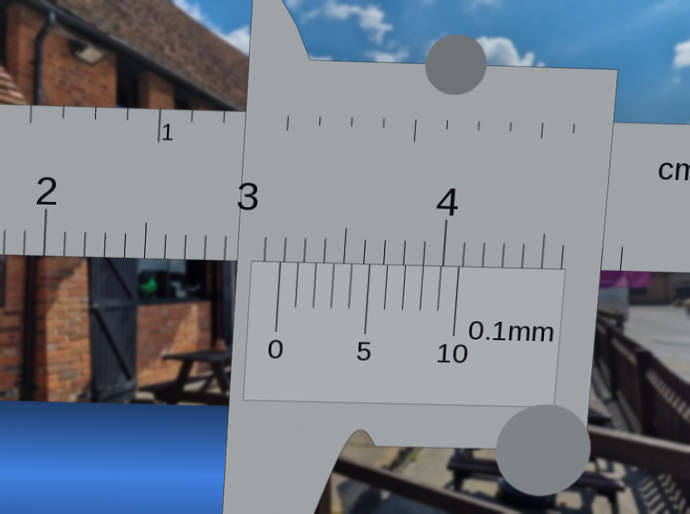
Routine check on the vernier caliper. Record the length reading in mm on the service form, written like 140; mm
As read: 31.8; mm
